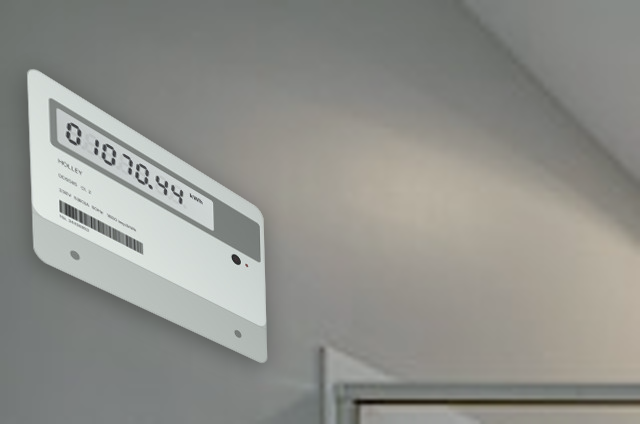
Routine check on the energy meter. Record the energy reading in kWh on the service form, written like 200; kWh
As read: 1070.44; kWh
